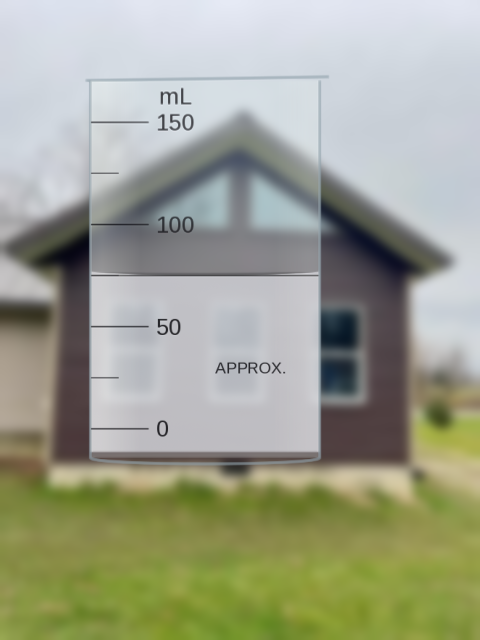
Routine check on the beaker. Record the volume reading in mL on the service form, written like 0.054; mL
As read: 75; mL
